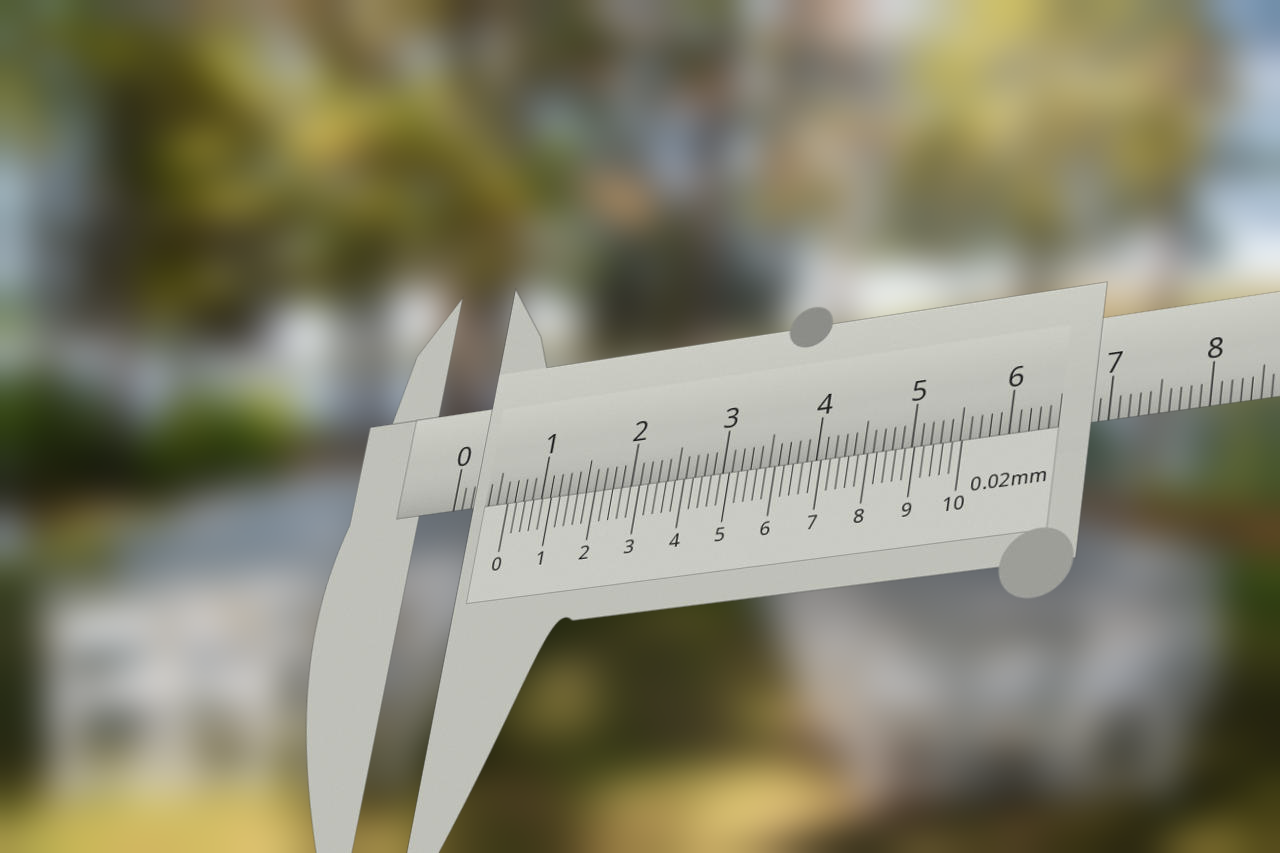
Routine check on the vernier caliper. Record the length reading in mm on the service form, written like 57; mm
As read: 6.2; mm
